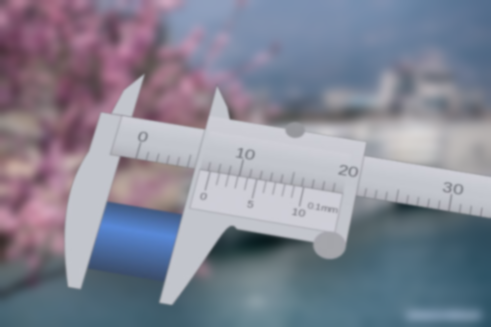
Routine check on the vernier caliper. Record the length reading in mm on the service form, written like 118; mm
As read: 7.2; mm
